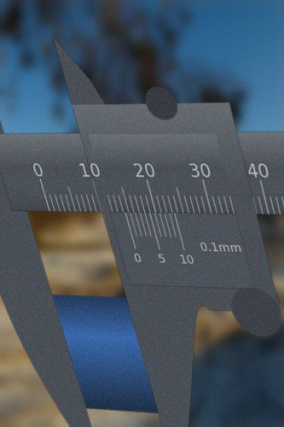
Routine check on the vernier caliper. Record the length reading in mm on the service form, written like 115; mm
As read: 14.4; mm
